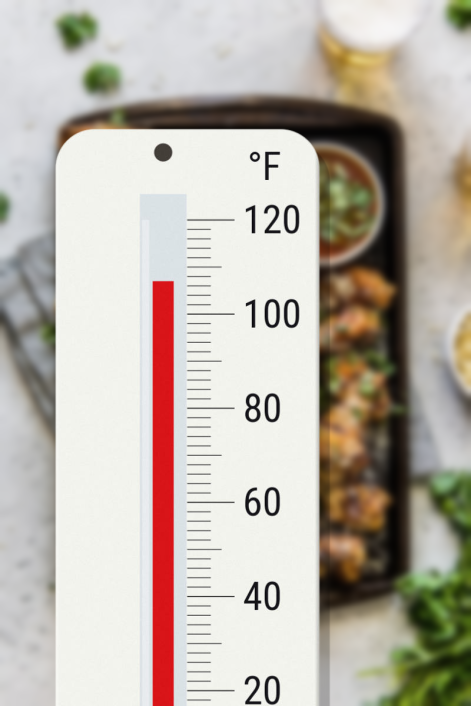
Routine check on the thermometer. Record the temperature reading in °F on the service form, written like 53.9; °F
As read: 107; °F
